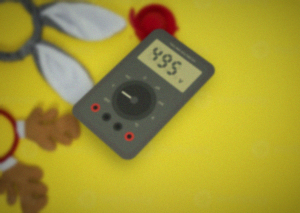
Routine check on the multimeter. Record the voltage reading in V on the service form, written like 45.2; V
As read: 495; V
